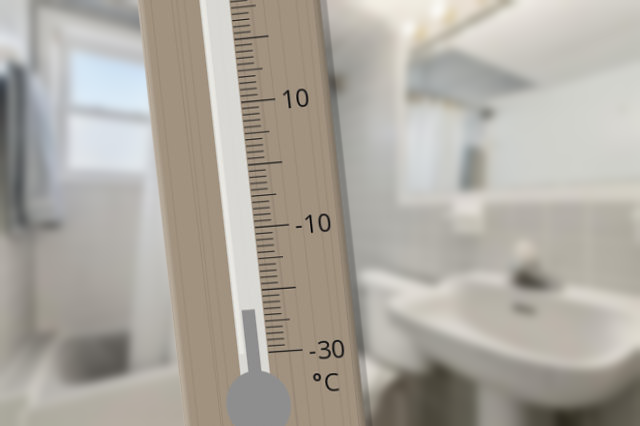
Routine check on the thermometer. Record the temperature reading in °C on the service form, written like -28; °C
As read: -23; °C
